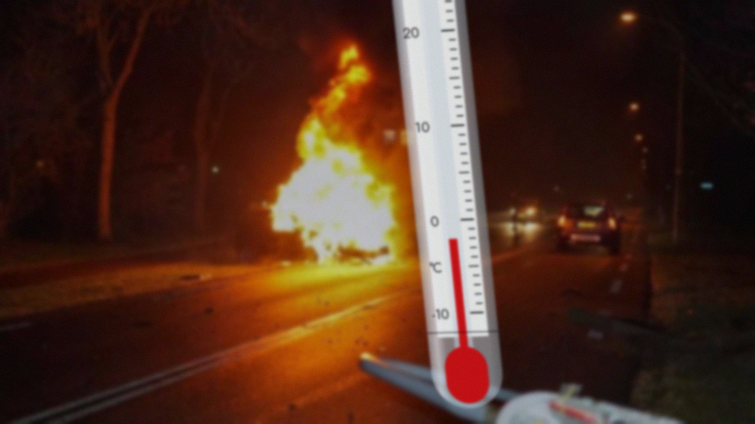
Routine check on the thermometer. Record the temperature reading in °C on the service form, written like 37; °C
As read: -2; °C
